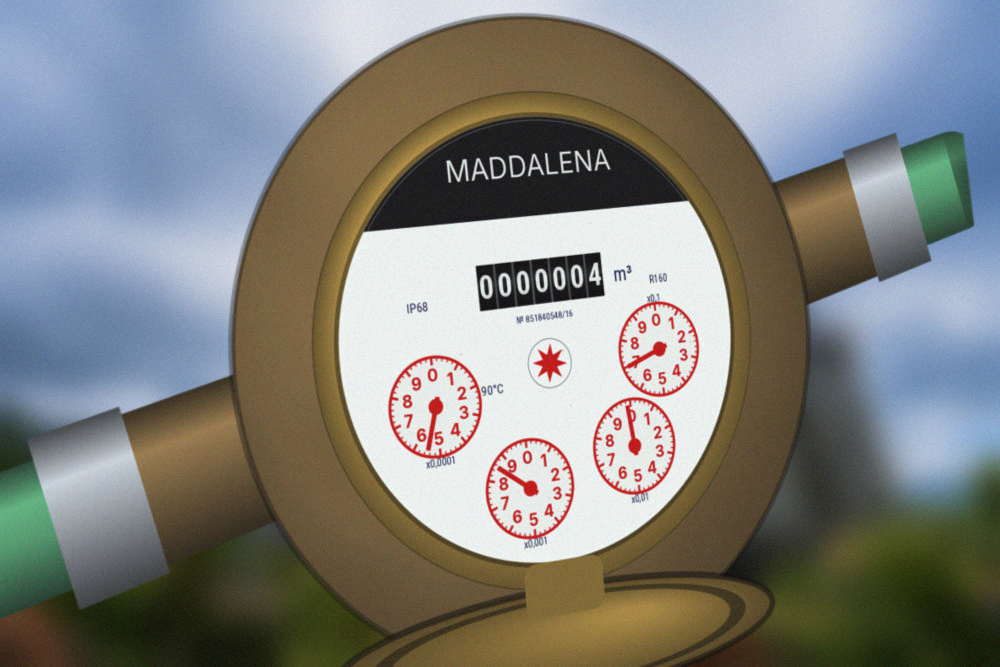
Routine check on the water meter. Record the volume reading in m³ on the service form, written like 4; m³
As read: 4.6985; m³
